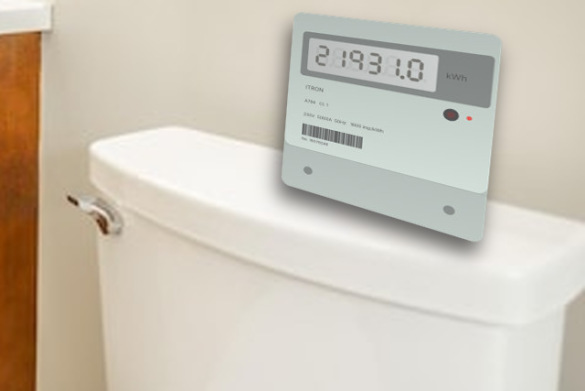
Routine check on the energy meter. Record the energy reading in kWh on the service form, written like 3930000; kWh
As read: 21931.0; kWh
